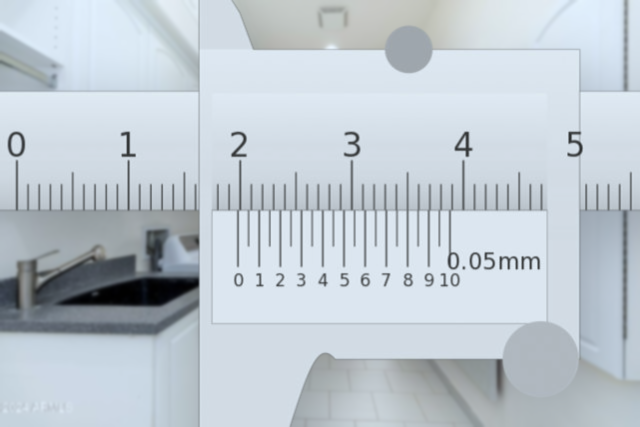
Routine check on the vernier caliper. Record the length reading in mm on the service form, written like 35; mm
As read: 19.8; mm
